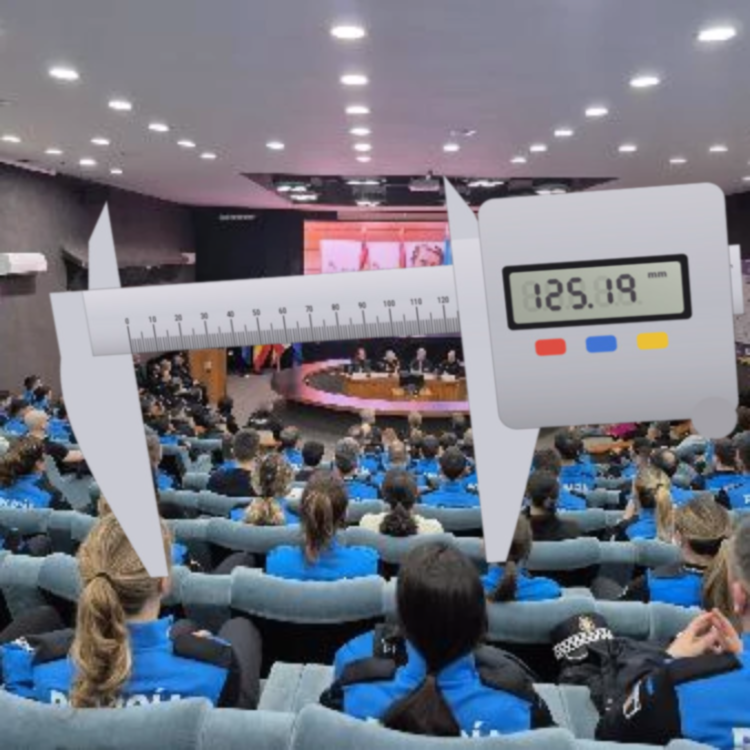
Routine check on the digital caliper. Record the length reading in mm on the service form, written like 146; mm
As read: 125.19; mm
